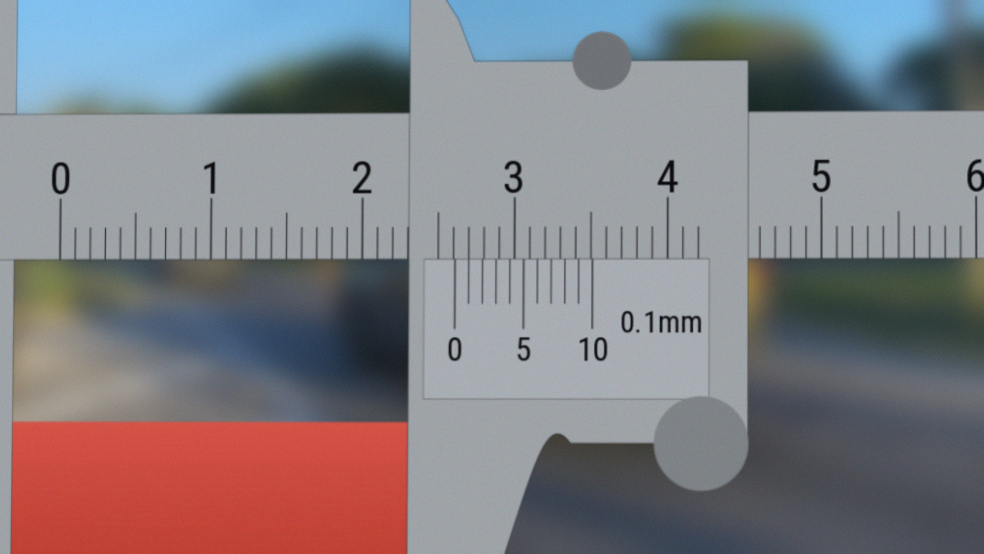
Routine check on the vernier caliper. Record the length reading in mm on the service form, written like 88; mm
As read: 26.1; mm
